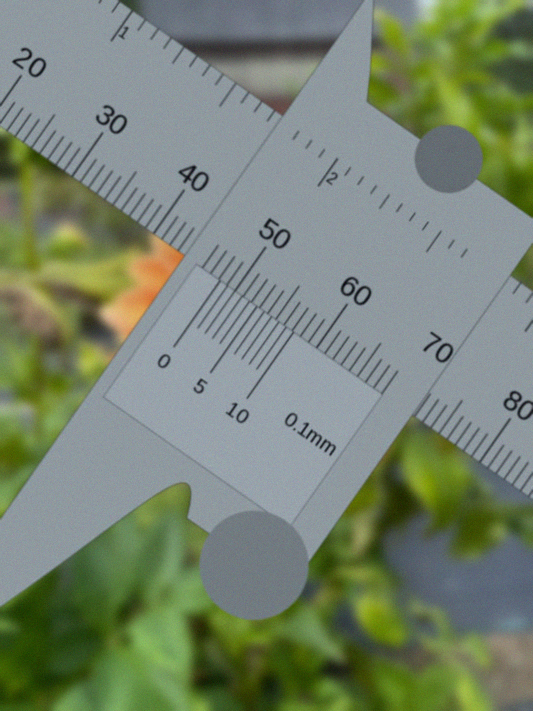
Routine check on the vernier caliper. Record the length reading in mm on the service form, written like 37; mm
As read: 48.2; mm
